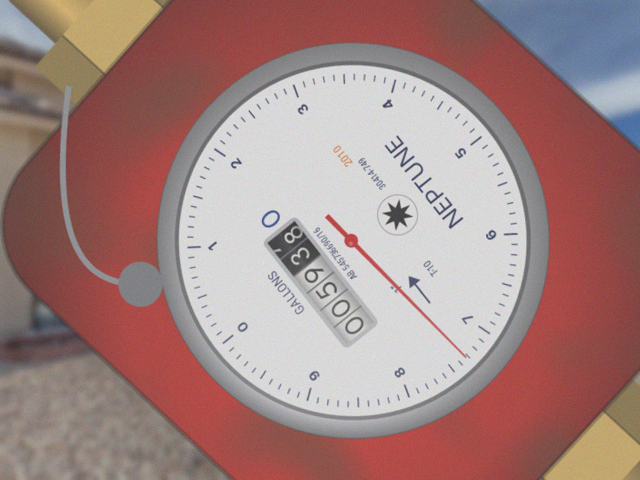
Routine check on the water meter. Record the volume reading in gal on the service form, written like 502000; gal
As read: 59377.3; gal
